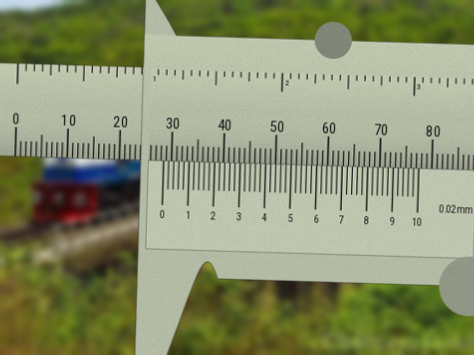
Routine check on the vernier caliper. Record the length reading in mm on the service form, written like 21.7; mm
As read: 28.5; mm
